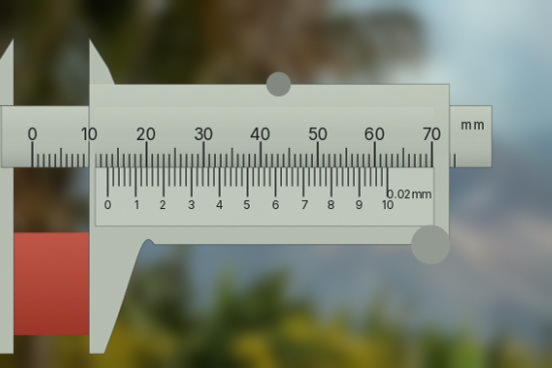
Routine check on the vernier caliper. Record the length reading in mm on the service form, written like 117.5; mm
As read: 13.2; mm
